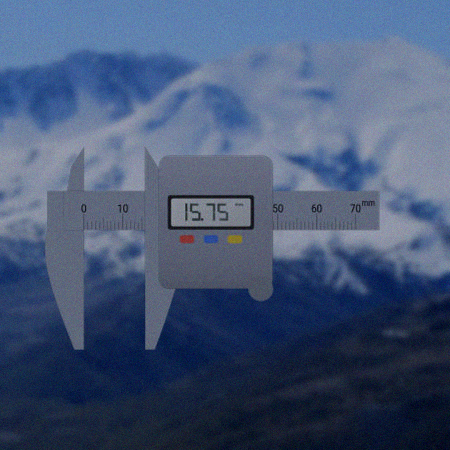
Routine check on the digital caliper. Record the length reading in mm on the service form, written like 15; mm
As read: 15.75; mm
